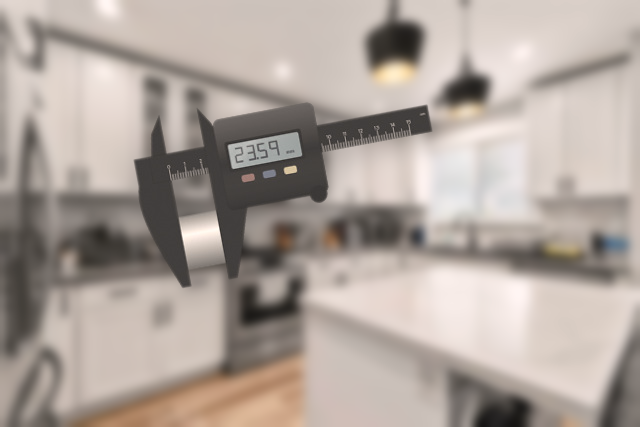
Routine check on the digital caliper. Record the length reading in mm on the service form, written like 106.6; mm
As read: 23.59; mm
